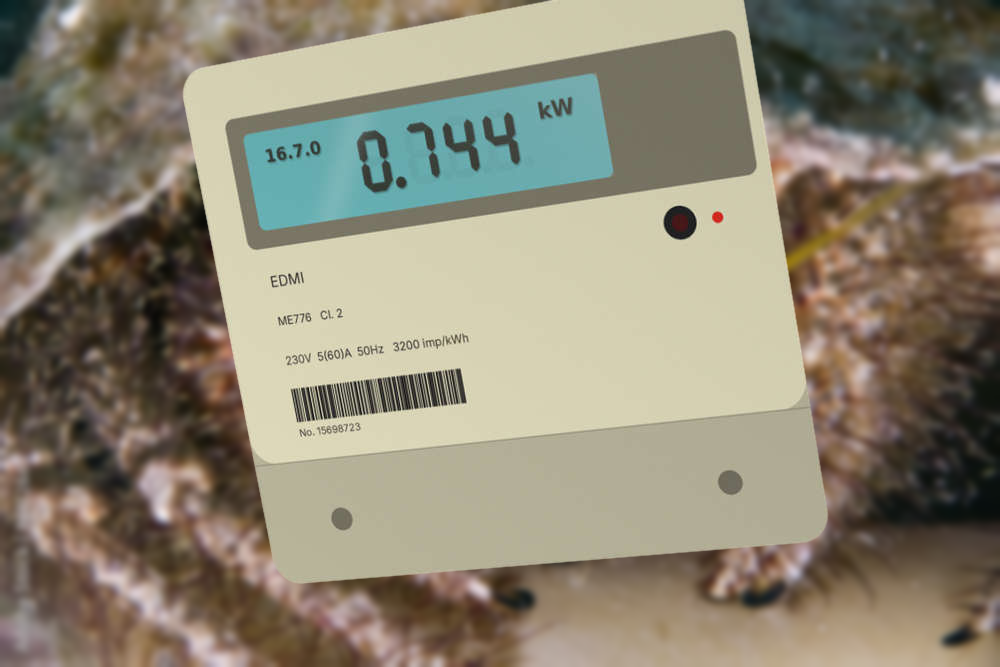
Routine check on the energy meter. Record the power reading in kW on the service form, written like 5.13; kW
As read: 0.744; kW
